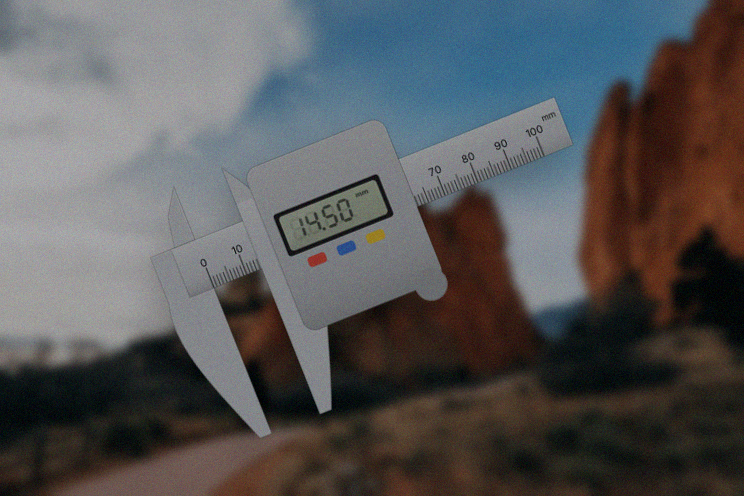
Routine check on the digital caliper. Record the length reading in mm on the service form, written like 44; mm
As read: 14.50; mm
